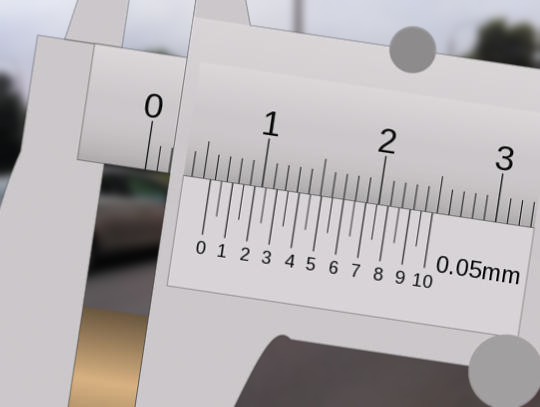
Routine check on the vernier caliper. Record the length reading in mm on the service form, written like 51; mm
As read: 5.6; mm
